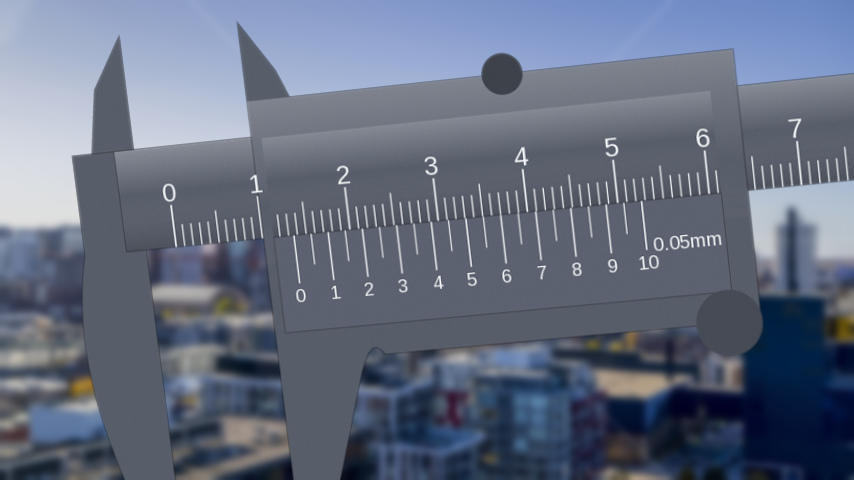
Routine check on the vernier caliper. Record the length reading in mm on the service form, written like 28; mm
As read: 13.6; mm
